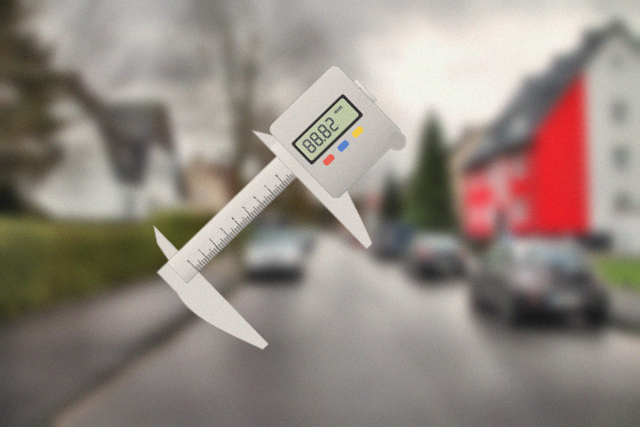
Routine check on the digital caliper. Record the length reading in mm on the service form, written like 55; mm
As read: 88.82; mm
